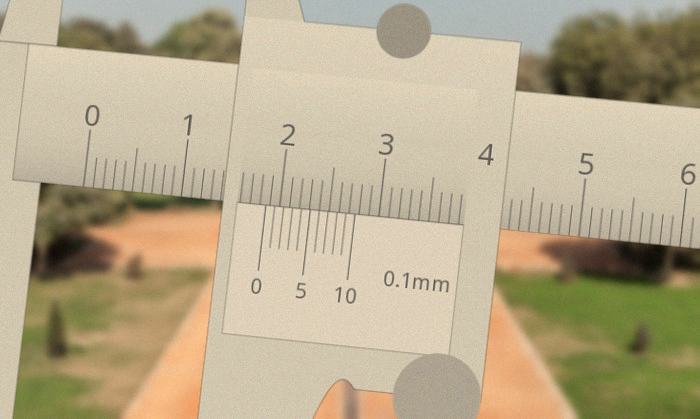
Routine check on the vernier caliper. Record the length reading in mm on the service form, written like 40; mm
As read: 18.6; mm
